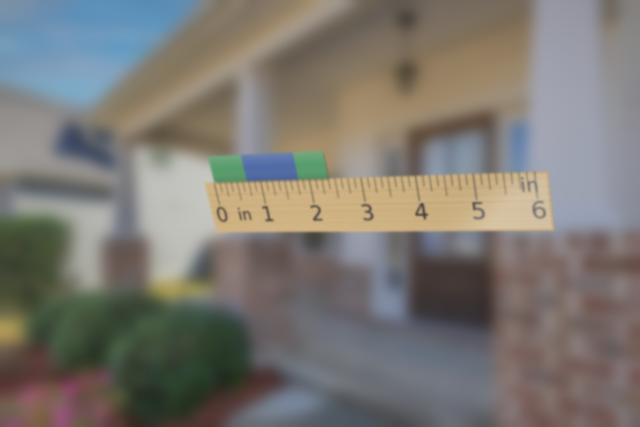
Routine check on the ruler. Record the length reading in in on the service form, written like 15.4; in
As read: 2.375; in
